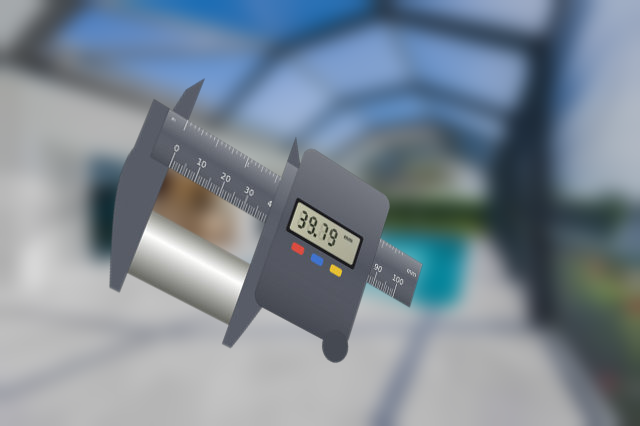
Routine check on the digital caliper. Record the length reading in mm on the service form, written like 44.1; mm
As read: 39.79; mm
